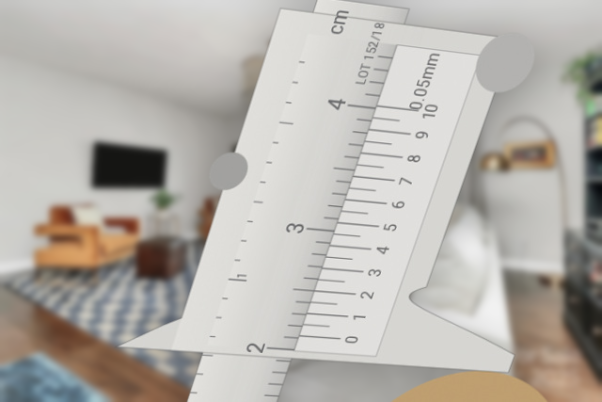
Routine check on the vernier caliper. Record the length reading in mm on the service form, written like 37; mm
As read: 21.2; mm
